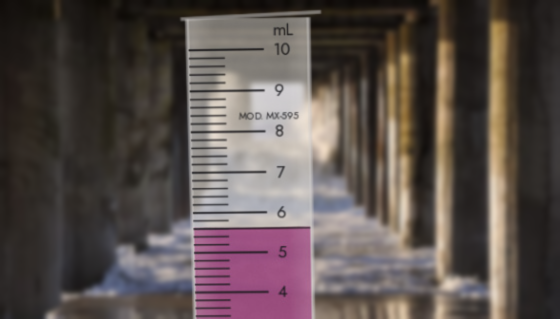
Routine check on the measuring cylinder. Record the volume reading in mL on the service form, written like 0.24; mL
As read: 5.6; mL
